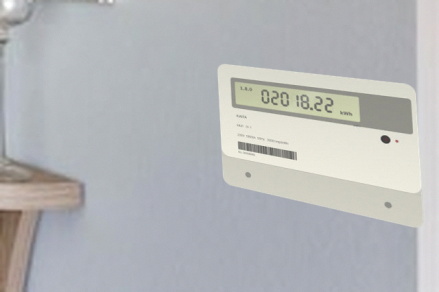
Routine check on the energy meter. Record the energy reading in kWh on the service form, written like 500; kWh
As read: 2018.22; kWh
